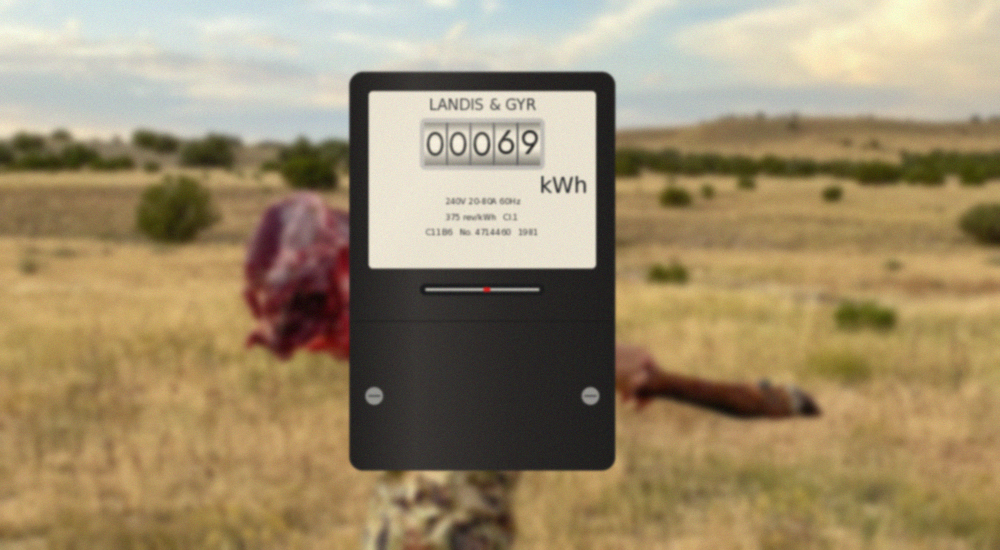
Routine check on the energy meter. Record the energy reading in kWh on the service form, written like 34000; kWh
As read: 69; kWh
